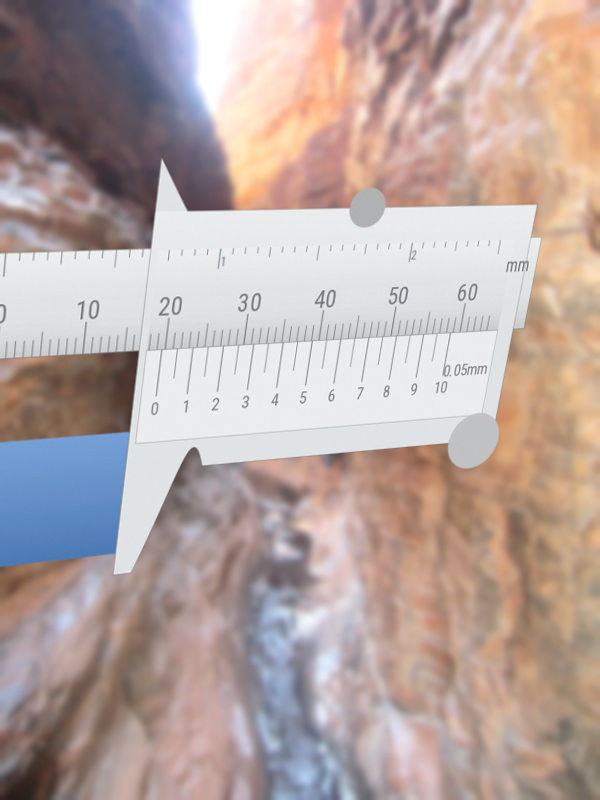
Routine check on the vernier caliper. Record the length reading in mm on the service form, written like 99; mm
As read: 19.6; mm
